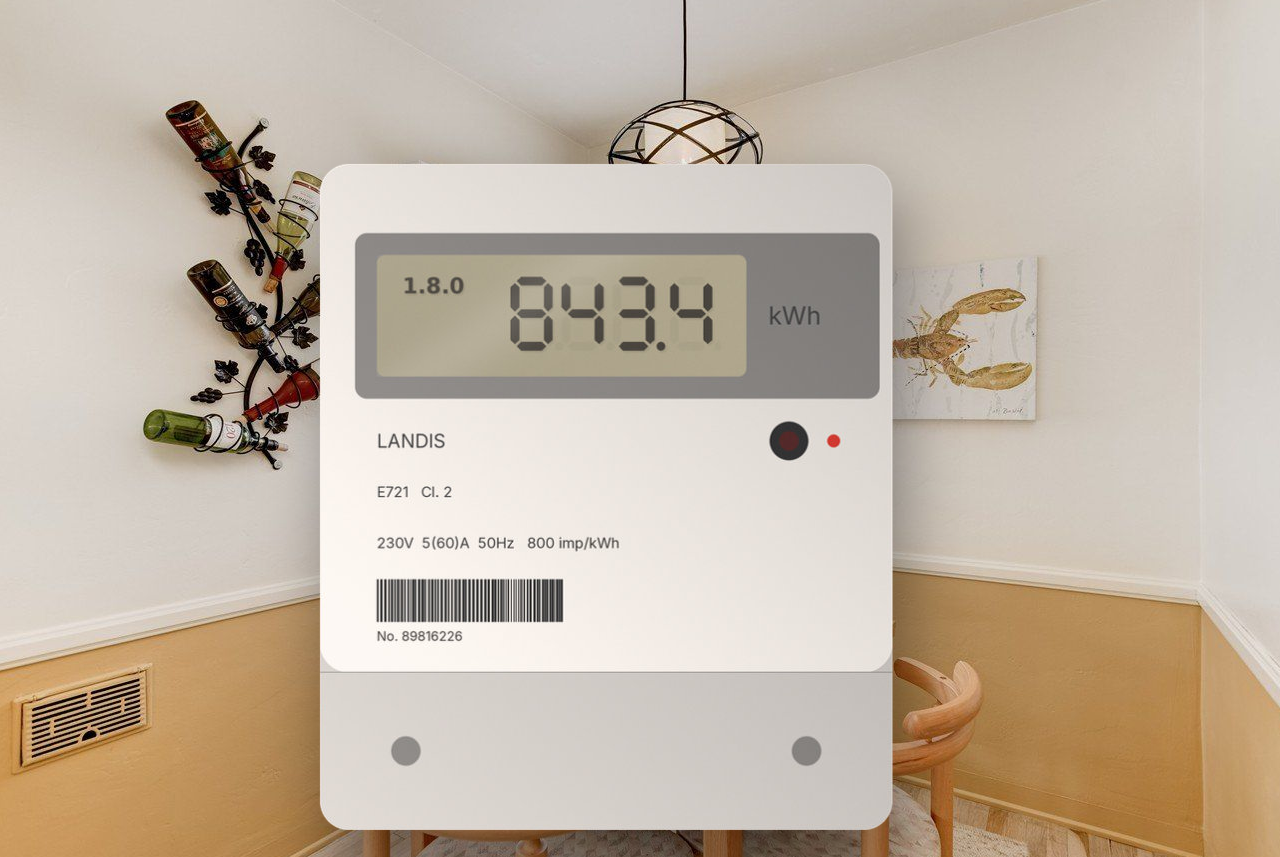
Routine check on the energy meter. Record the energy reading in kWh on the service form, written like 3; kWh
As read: 843.4; kWh
